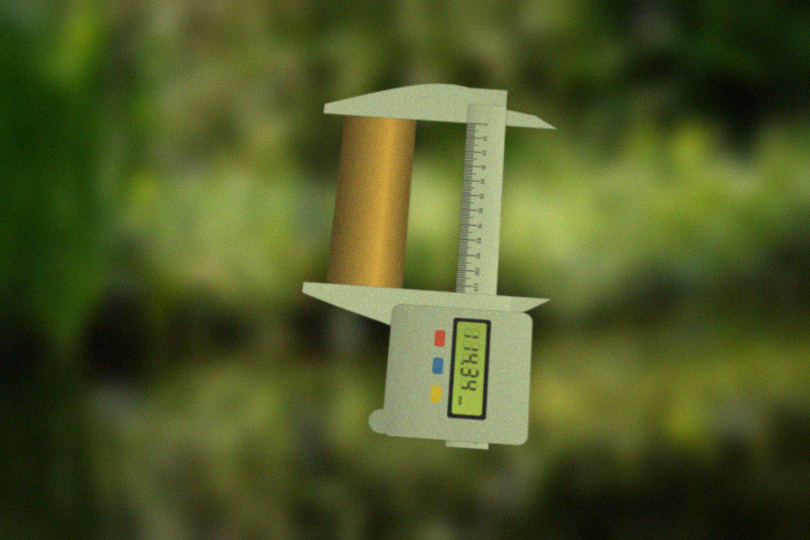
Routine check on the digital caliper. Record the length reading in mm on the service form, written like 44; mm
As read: 114.34; mm
